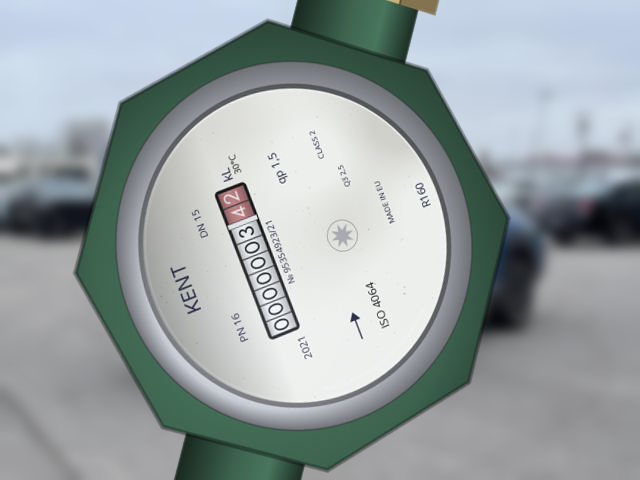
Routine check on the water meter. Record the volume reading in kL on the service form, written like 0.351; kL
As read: 3.42; kL
